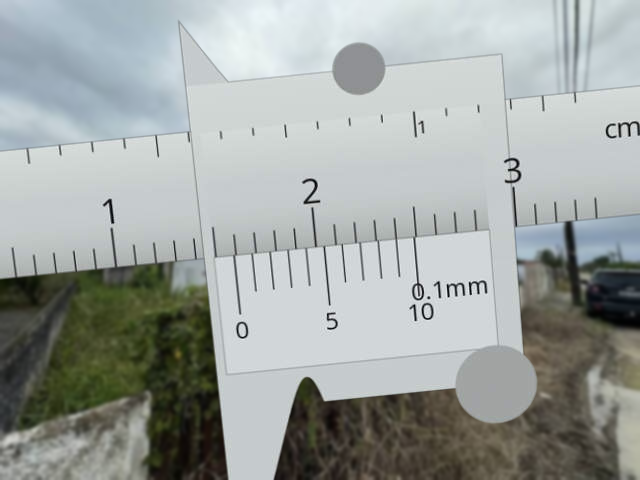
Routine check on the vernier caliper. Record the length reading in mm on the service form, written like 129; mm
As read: 15.9; mm
